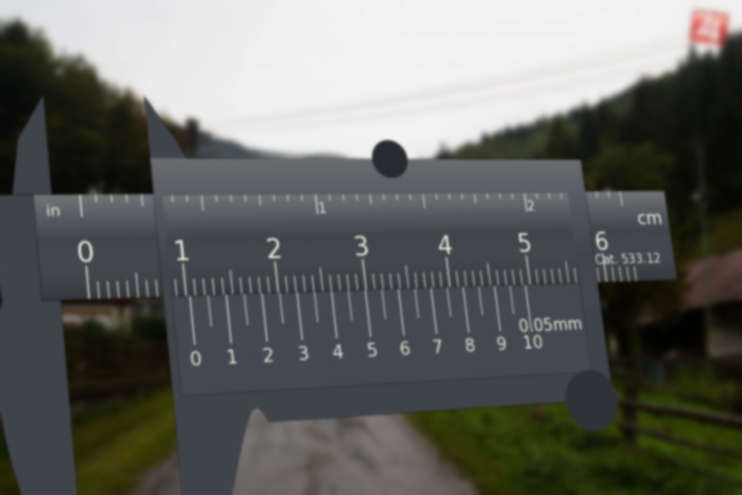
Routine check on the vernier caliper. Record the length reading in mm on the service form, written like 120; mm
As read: 10.4; mm
